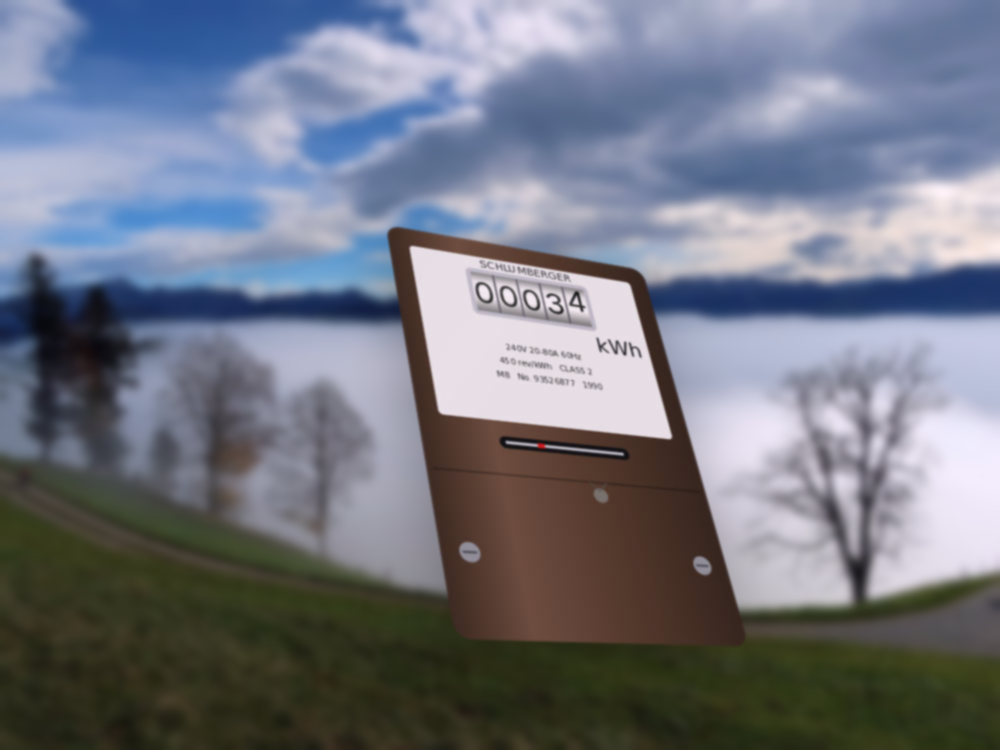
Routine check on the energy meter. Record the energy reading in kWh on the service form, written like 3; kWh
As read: 34; kWh
